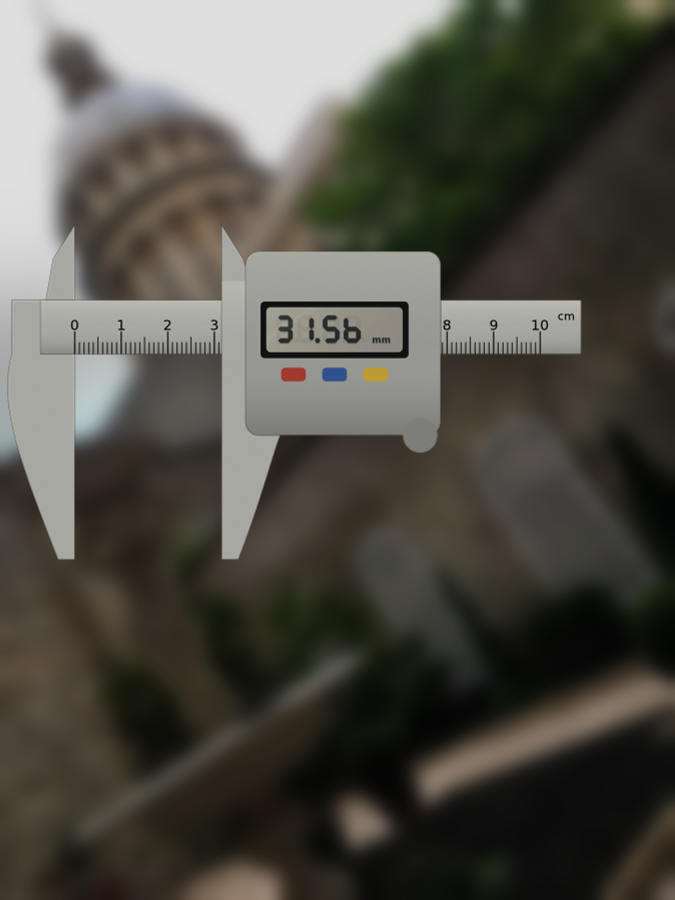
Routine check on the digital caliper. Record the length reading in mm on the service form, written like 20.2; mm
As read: 31.56; mm
